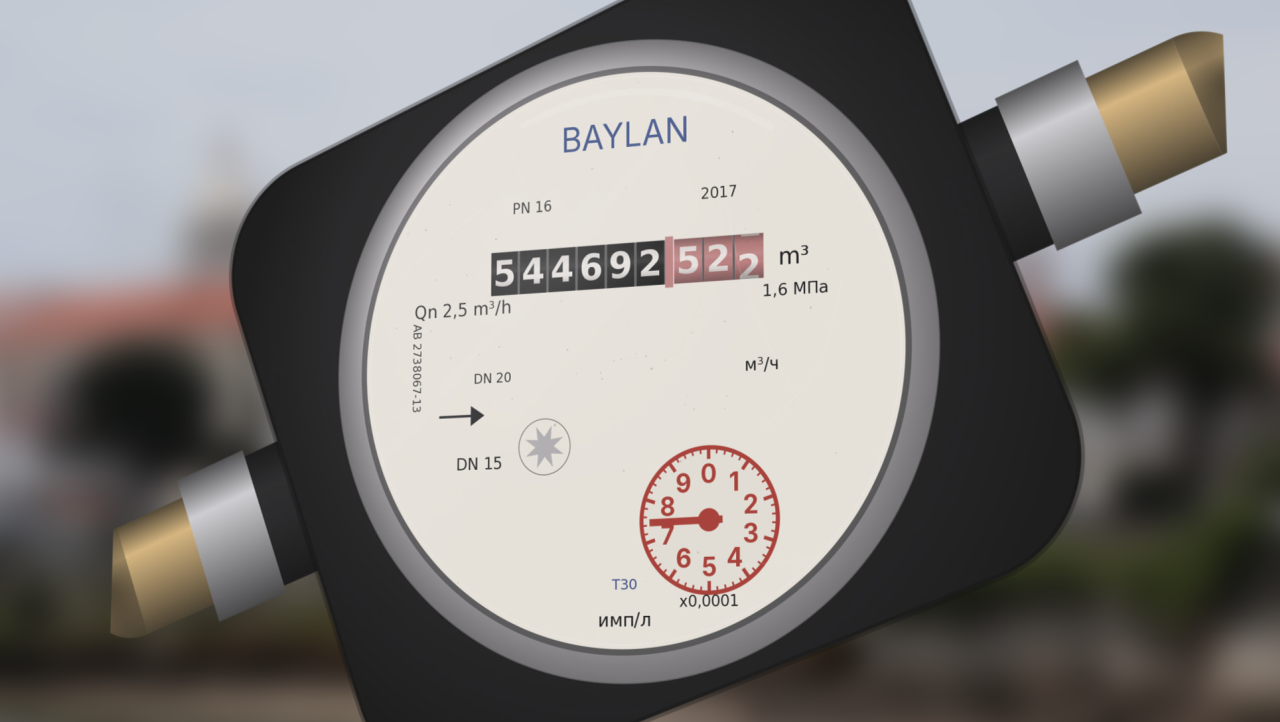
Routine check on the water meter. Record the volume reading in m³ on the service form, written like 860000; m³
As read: 544692.5217; m³
